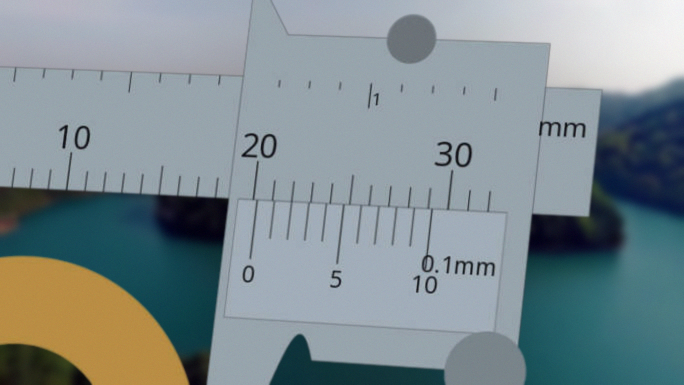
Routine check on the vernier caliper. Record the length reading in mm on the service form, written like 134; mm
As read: 20.2; mm
